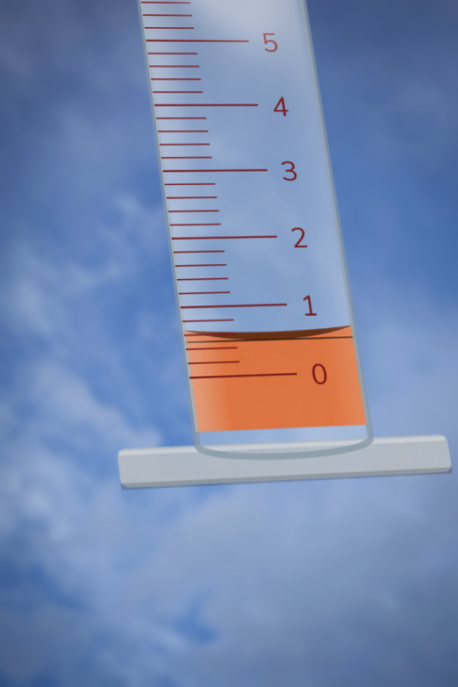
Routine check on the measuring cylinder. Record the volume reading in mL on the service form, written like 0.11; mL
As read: 0.5; mL
